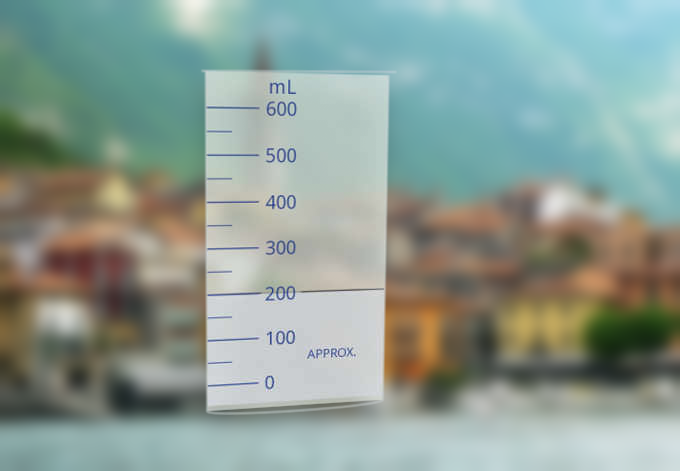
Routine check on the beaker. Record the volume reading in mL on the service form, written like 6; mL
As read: 200; mL
